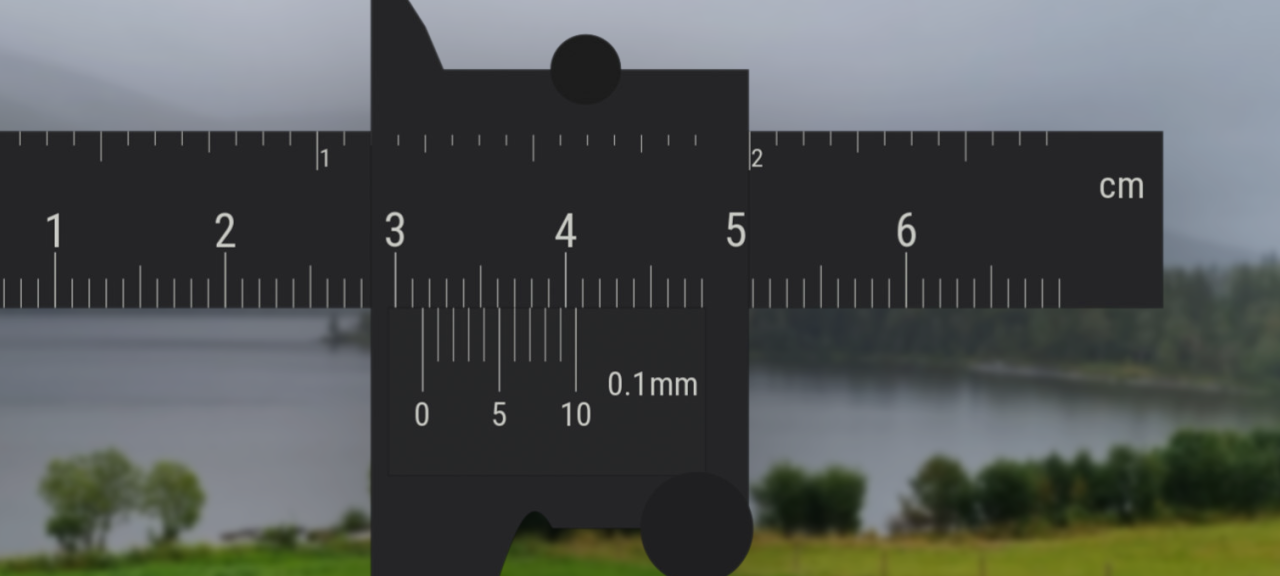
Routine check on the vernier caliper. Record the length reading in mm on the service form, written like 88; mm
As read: 31.6; mm
